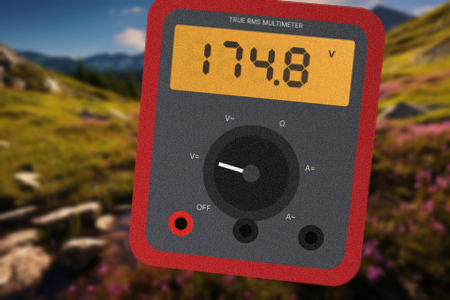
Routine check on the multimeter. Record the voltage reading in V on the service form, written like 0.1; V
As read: 174.8; V
